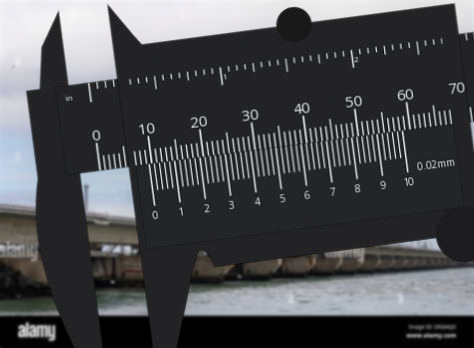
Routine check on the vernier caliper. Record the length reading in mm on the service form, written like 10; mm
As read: 9.5; mm
